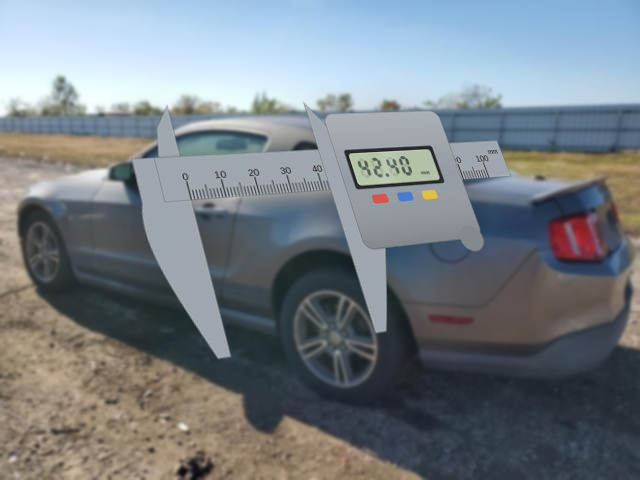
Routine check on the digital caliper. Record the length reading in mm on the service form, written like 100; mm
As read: 42.40; mm
